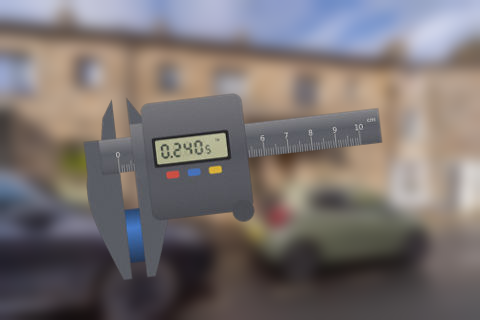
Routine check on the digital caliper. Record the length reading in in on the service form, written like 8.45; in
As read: 0.2405; in
